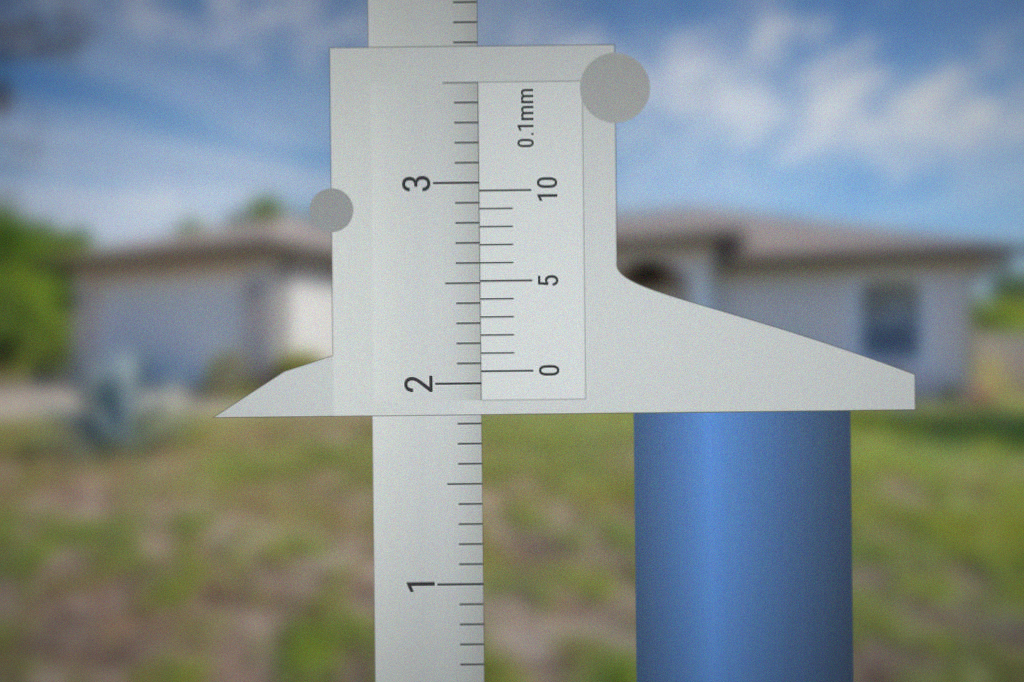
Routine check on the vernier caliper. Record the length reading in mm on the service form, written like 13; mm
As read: 20.6; mm
